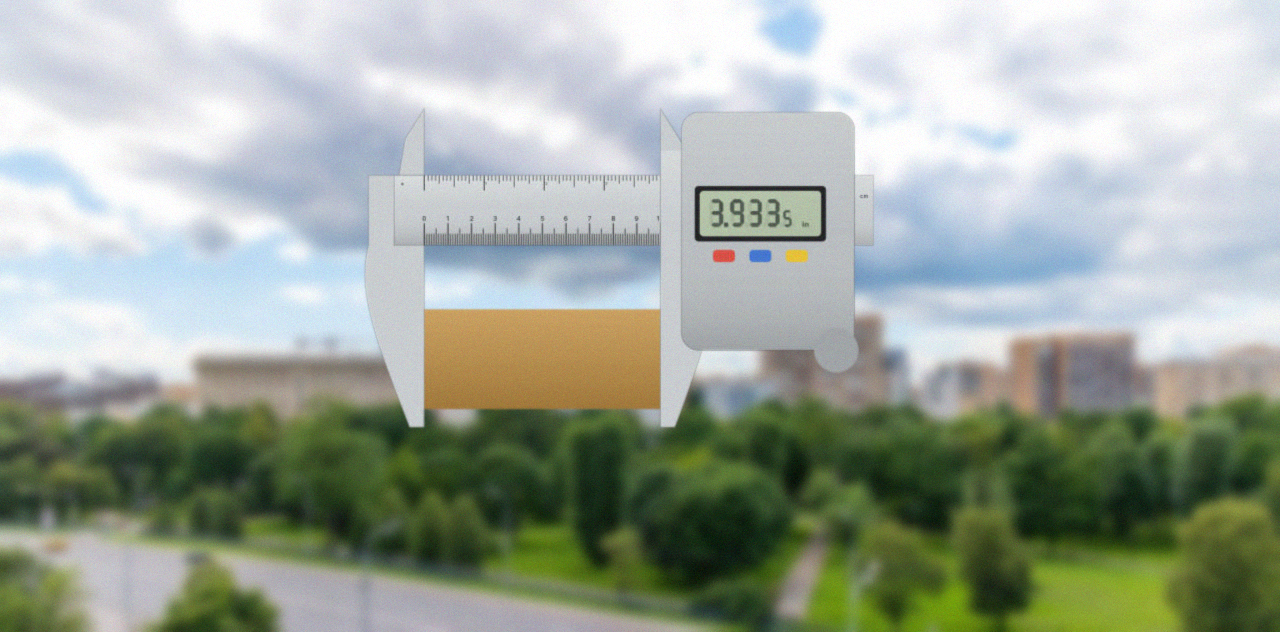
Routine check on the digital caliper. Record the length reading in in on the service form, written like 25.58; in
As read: 3.9335; in
